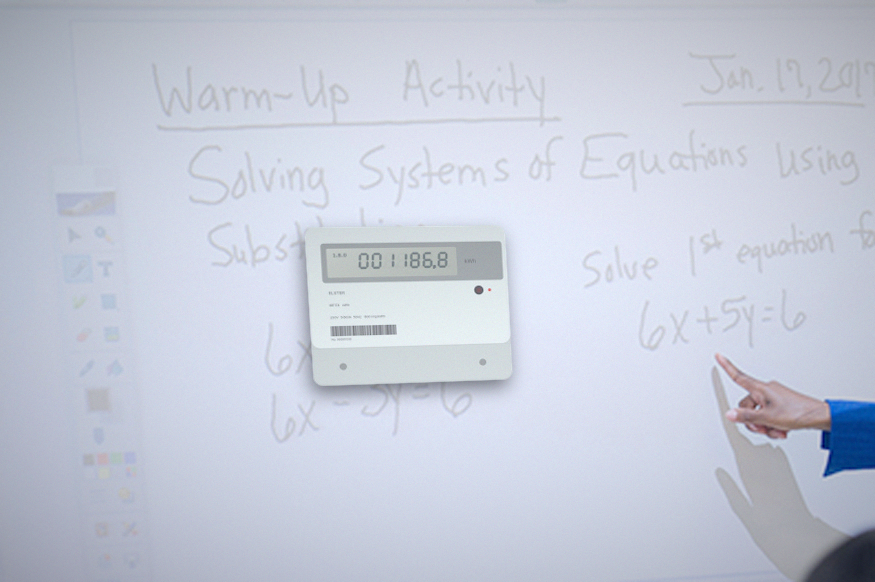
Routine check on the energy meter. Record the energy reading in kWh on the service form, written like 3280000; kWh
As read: 1186.8; kWh
